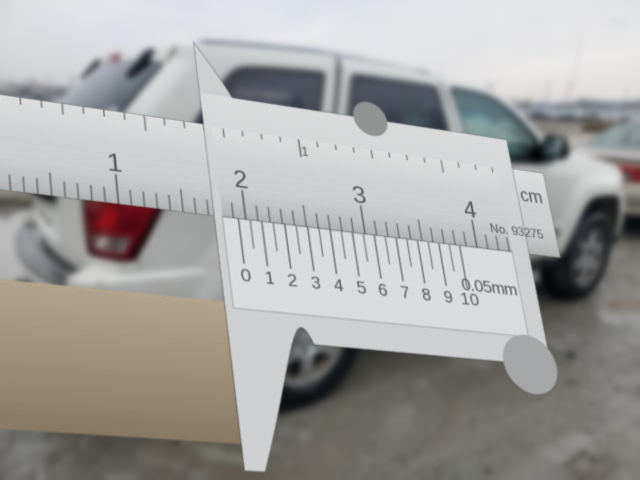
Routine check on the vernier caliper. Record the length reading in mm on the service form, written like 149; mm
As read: 19.4; mm
